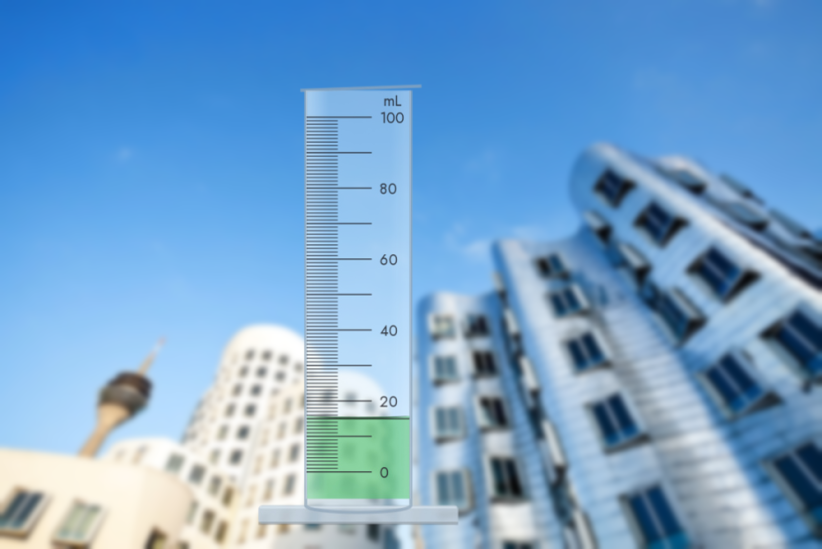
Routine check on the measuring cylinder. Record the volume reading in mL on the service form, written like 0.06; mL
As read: 15; mL
